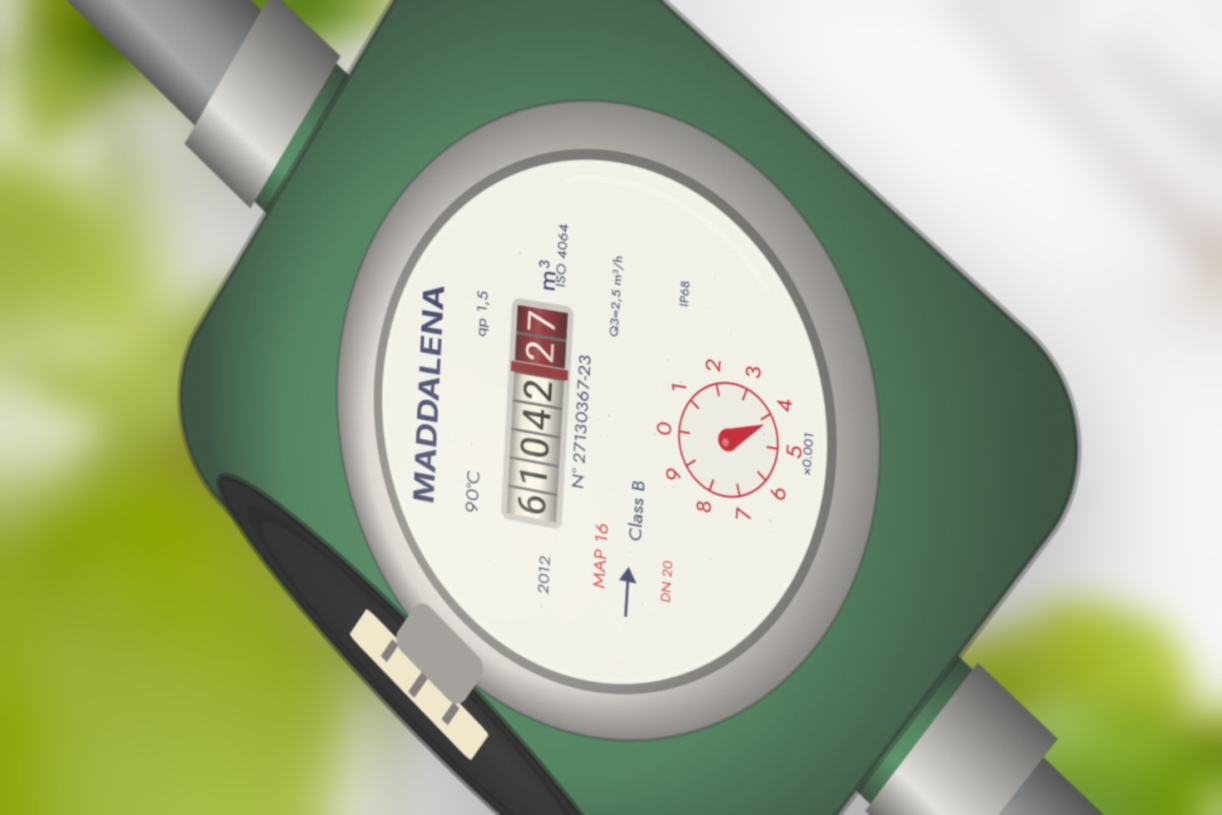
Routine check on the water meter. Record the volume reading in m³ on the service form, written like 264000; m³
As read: 61042.274; m³
